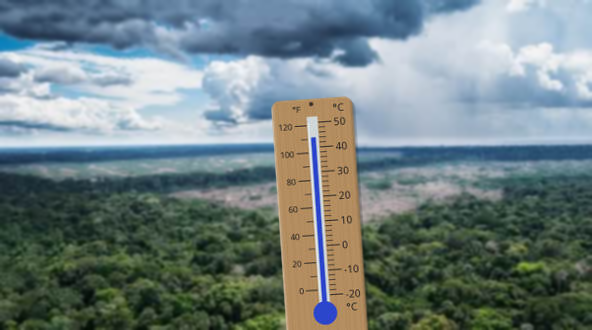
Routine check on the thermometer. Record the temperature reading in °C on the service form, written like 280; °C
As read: 44; °C
